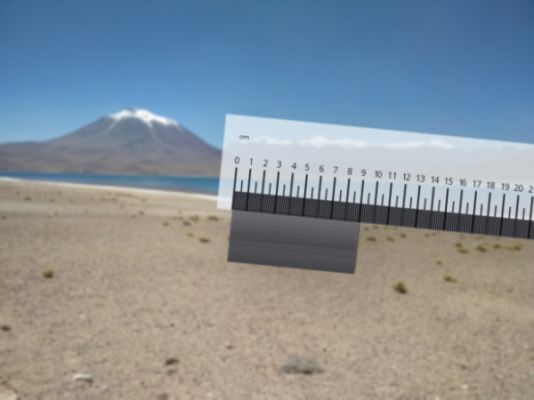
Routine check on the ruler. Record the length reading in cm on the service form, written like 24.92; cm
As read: 9; cm
